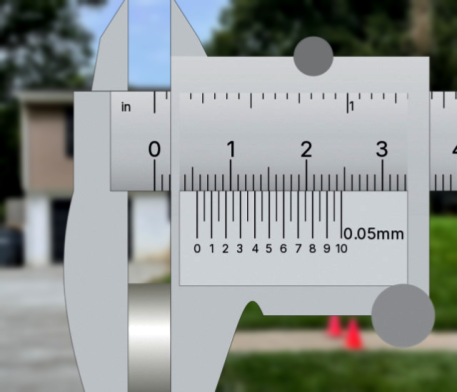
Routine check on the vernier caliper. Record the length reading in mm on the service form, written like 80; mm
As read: 5.6; mm
